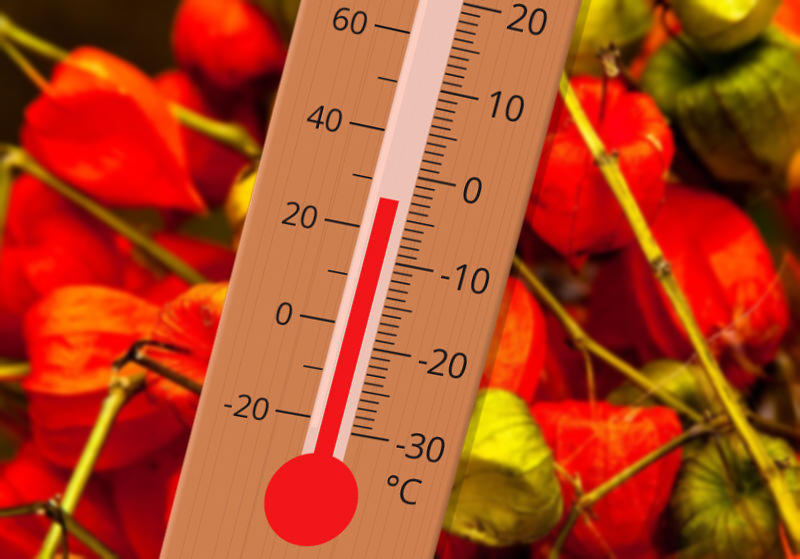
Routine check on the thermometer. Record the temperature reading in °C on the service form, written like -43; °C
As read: -3; °C
